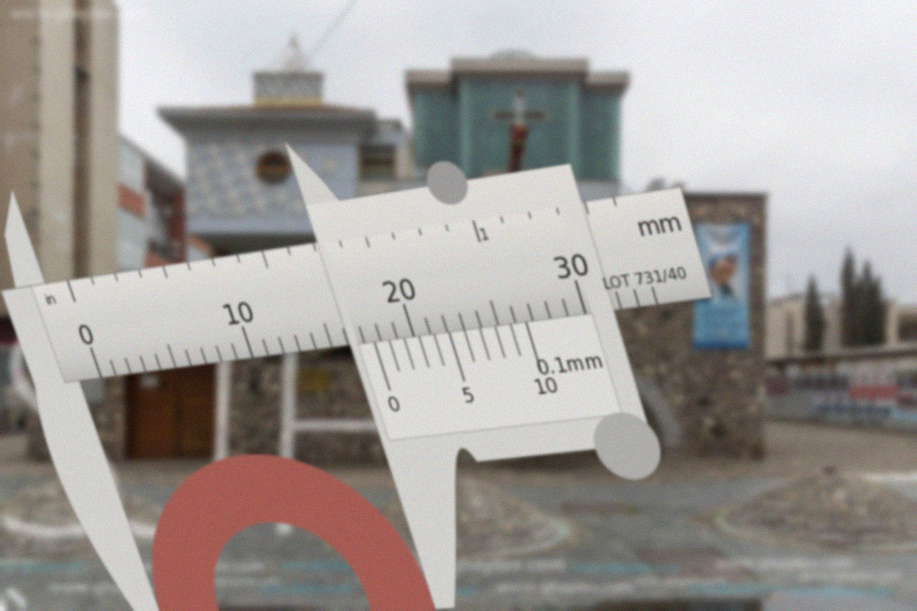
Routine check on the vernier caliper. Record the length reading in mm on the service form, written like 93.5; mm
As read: 17.6; mm
